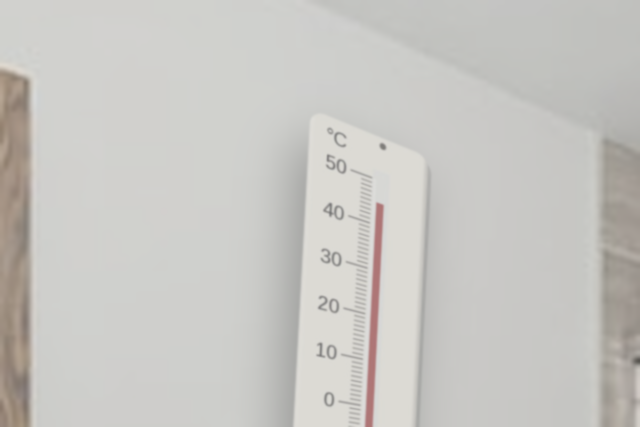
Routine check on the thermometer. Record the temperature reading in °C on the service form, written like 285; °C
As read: 45; °C
